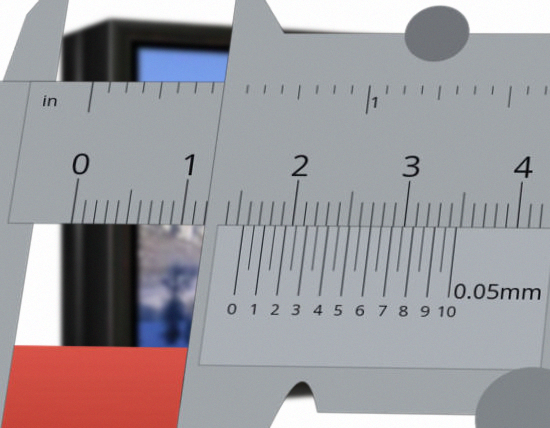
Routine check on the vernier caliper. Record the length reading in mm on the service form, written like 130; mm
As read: 15.6; mm
